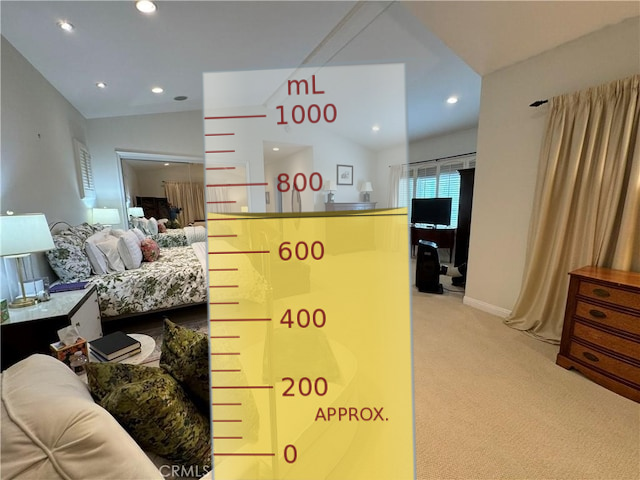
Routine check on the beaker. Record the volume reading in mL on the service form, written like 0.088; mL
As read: 700; mL
